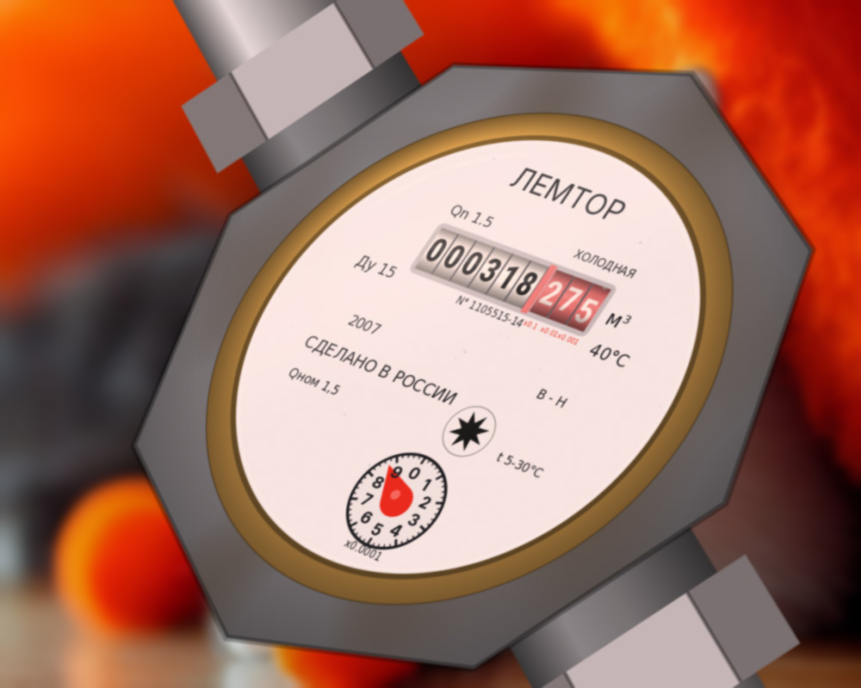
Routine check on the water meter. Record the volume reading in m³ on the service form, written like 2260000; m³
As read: 318.2748; m³
